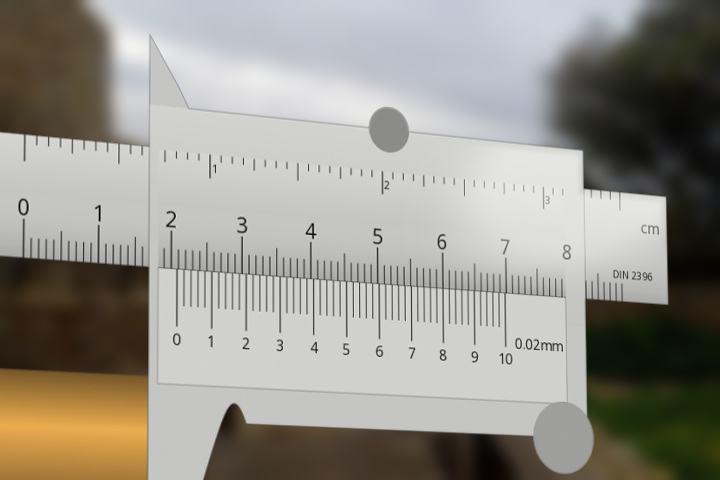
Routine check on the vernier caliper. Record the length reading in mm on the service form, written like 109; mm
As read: 20.8; mm
